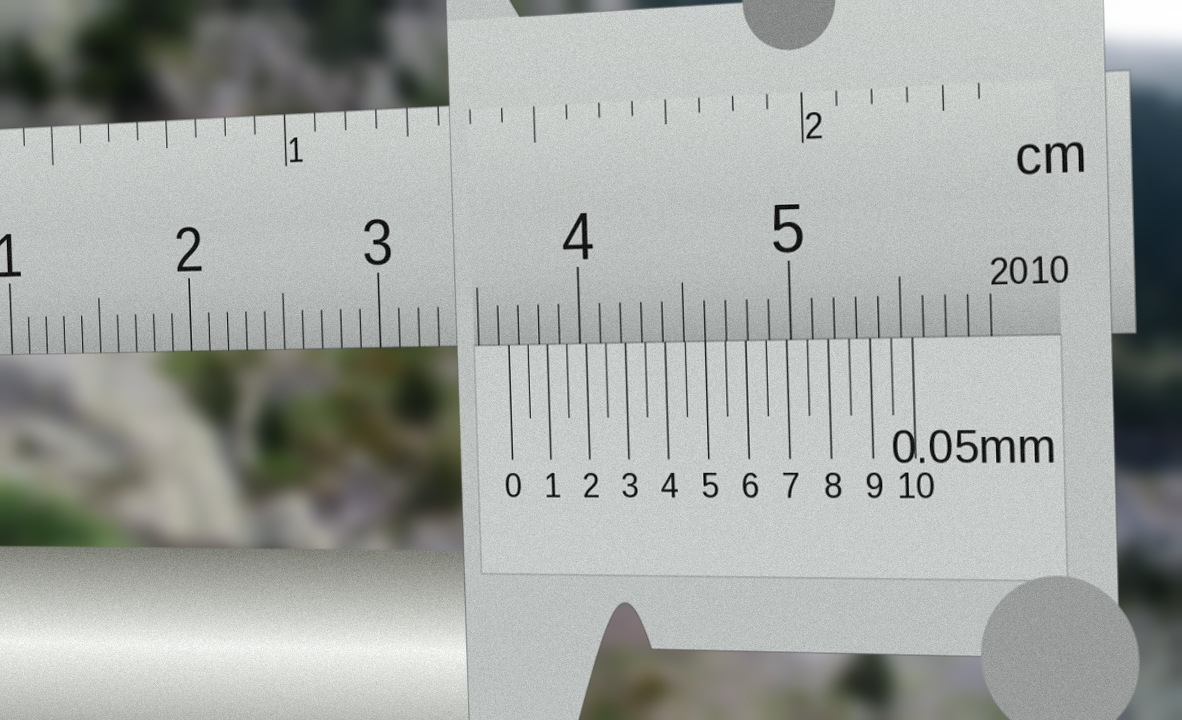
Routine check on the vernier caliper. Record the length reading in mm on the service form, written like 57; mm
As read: 36.5; mm
